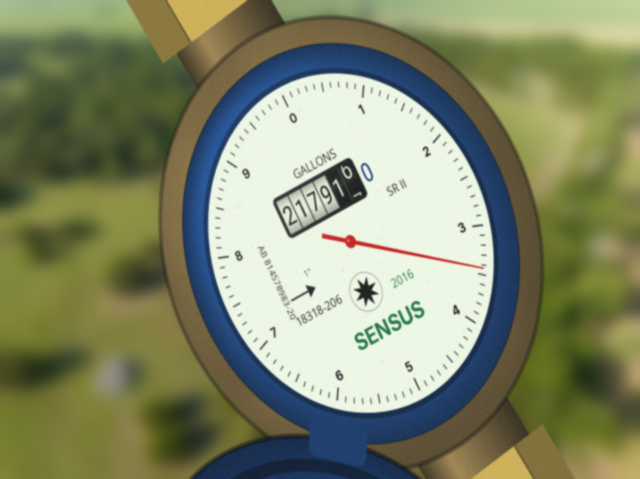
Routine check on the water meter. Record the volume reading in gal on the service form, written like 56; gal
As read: 2179163.4; gal
